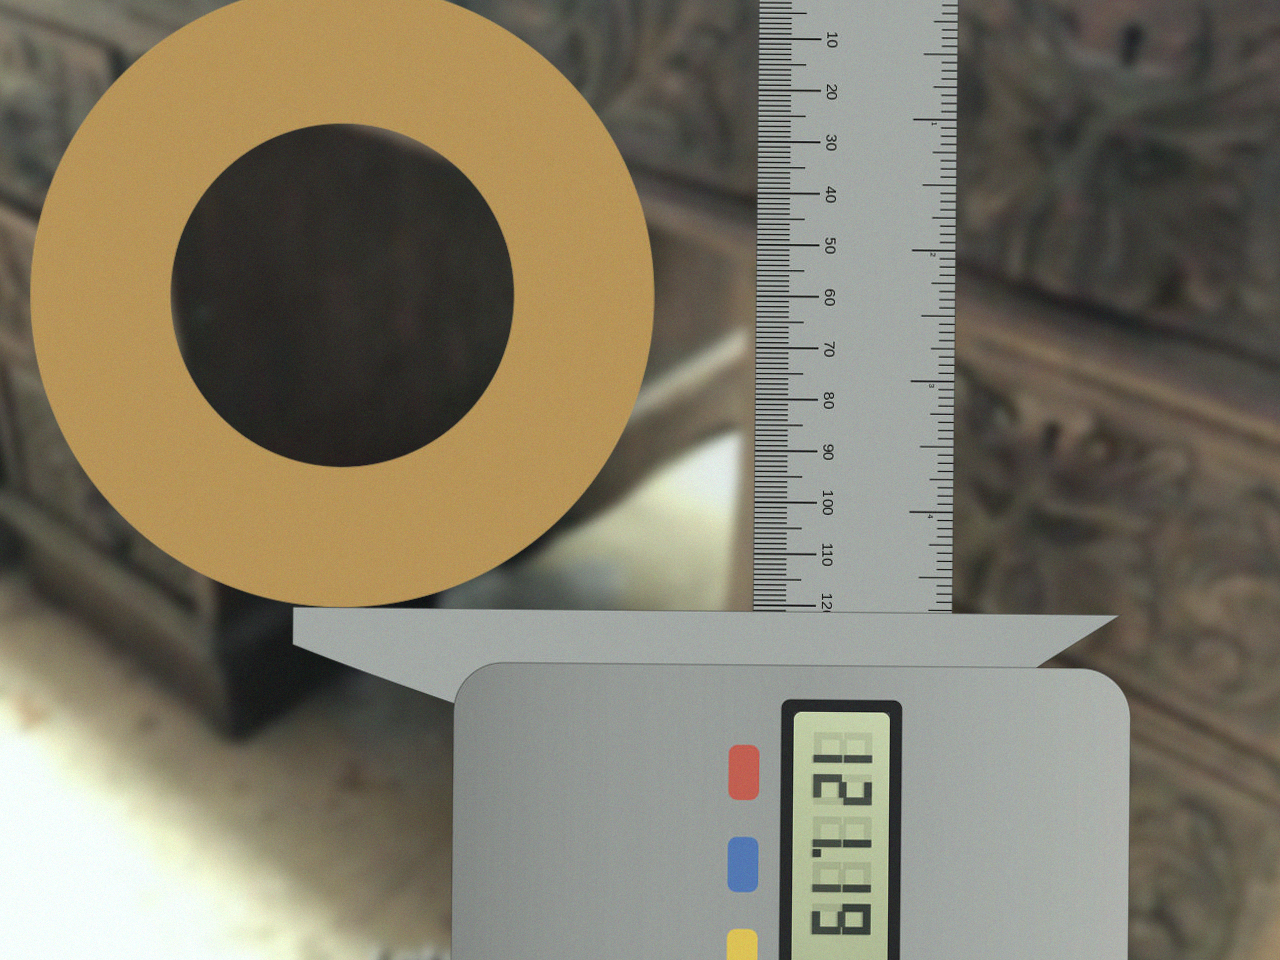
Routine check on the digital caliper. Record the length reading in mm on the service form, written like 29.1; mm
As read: 121.19; mm
